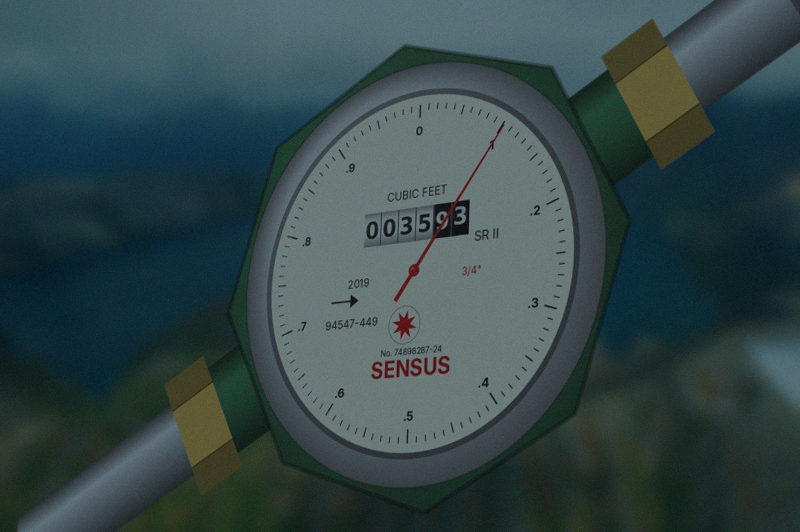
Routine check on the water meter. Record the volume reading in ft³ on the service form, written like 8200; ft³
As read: 3593.10; ft³
